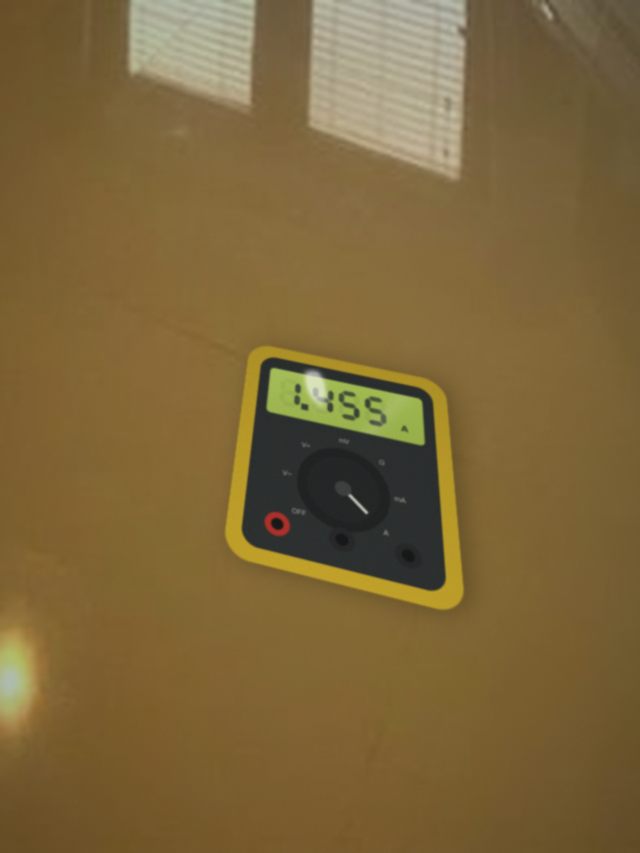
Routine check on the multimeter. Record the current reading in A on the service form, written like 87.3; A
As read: 1.455; A
